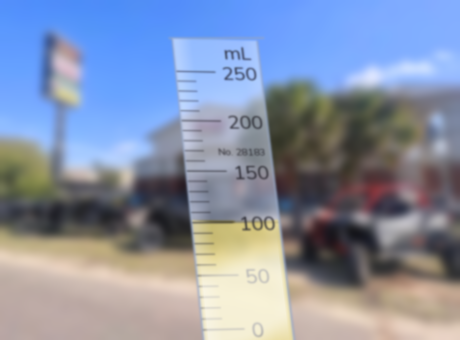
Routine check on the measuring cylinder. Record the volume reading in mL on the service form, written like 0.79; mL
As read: 100; mL
